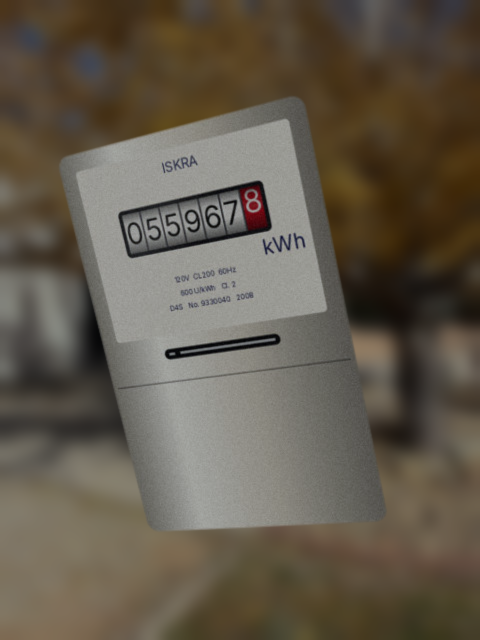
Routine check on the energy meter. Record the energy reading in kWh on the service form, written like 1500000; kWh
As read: 55967.8; kWh
